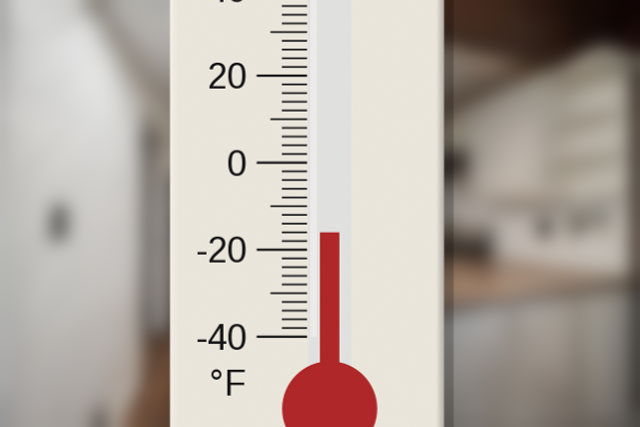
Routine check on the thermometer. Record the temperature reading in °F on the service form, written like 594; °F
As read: -16; °F
